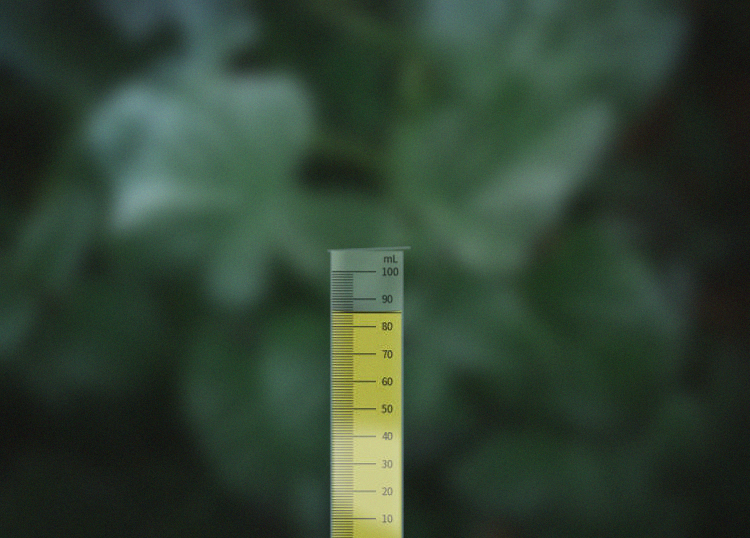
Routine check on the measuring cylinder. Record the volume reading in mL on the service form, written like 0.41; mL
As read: 85; mL
